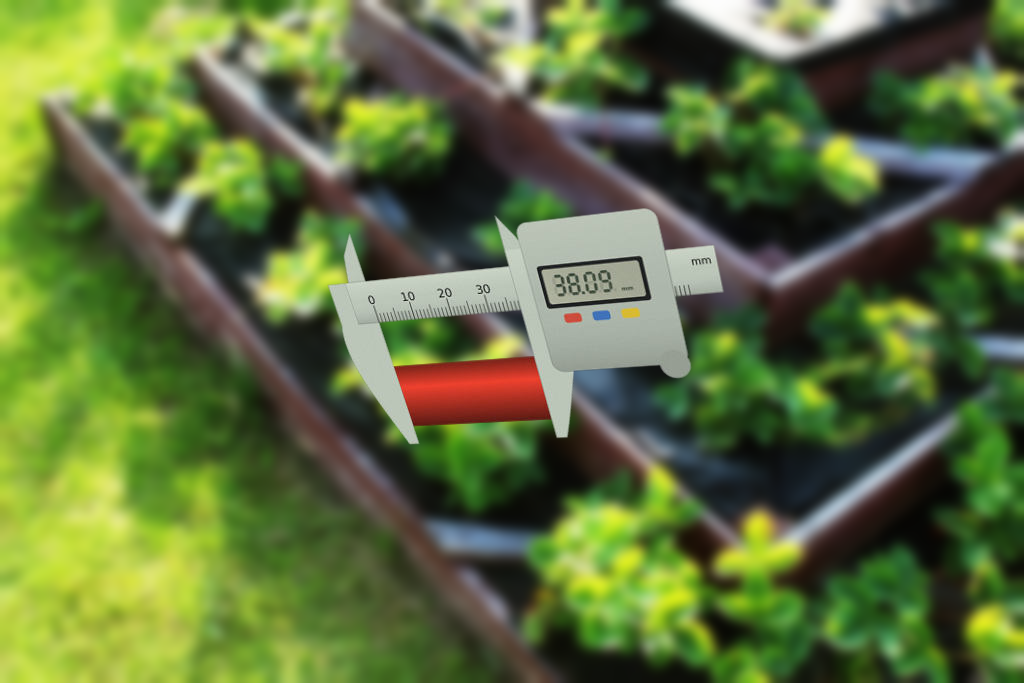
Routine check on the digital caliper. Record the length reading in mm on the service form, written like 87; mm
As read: 38.09; mm
